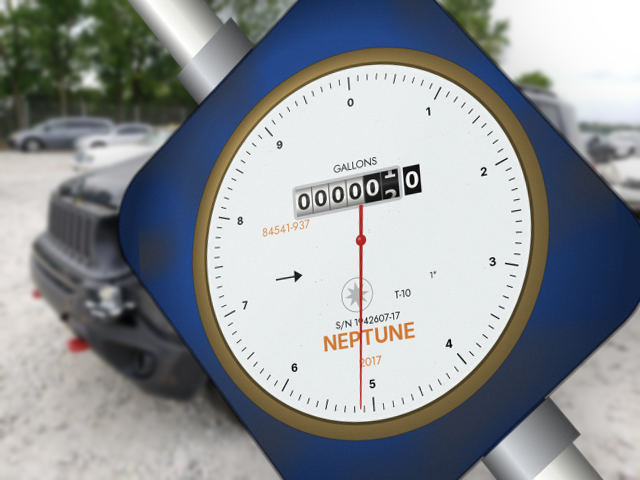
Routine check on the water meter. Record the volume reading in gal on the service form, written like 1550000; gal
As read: 15.1; gal
